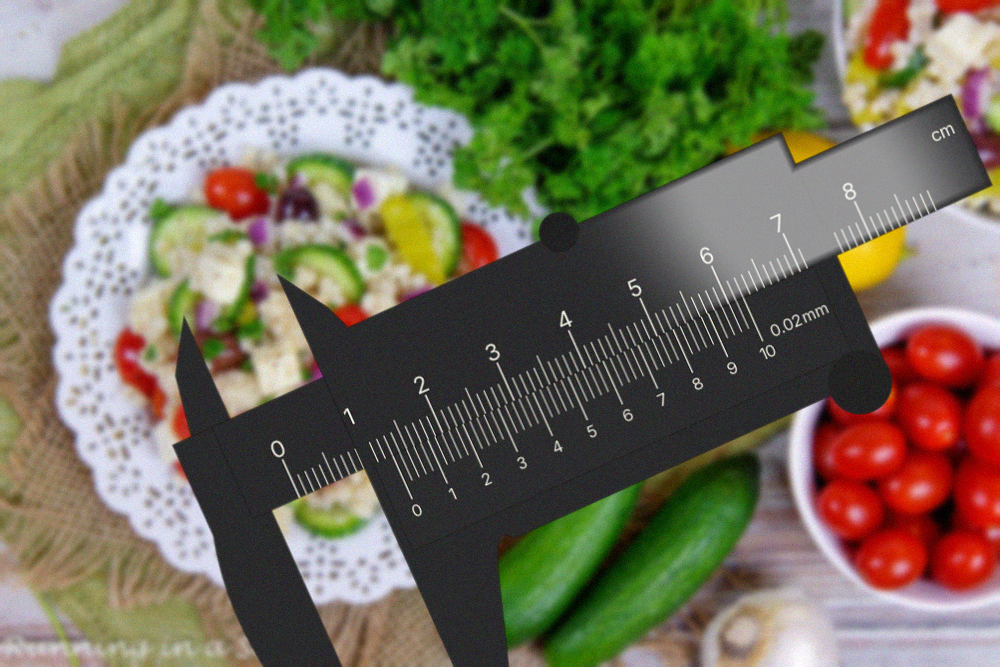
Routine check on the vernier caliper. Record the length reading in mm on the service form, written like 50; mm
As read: 13.0; mm
